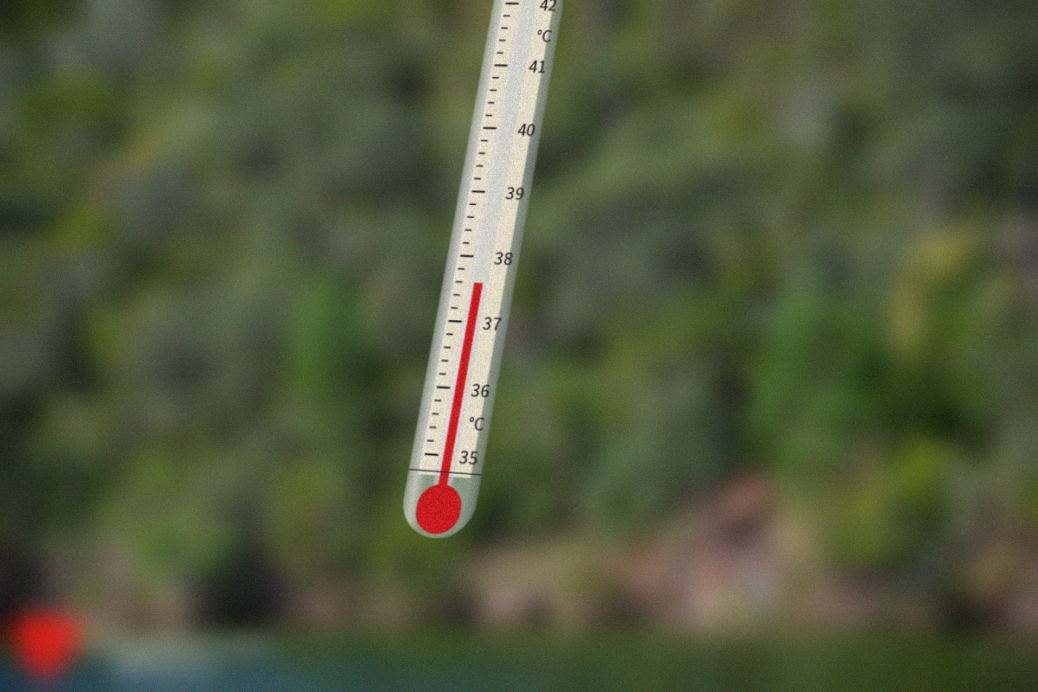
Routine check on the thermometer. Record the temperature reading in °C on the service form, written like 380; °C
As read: 37.6; °C
